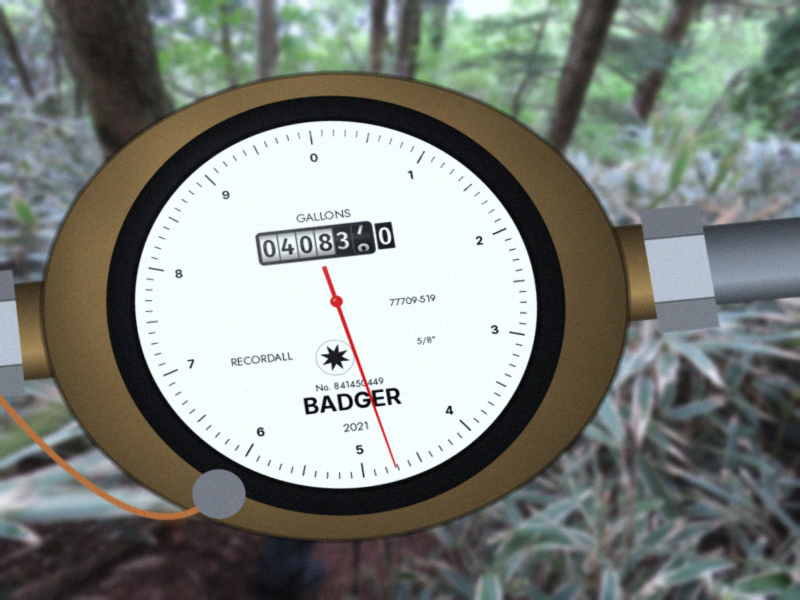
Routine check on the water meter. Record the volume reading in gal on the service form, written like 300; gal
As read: 408374.7; gal
